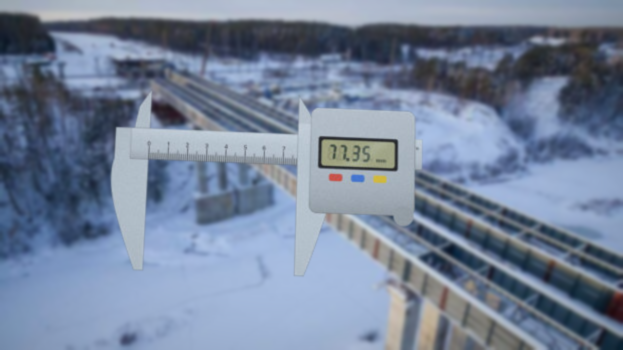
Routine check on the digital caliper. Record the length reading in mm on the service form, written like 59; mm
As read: 77.35; mm
